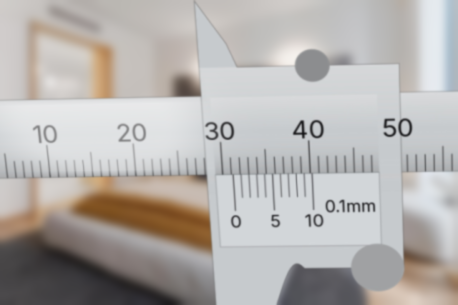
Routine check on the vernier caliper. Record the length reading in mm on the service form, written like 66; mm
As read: 31.2; mm
